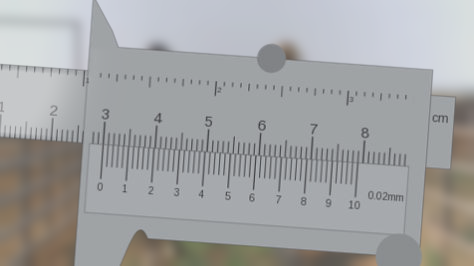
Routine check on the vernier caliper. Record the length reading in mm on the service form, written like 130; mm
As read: 30.0; mm
